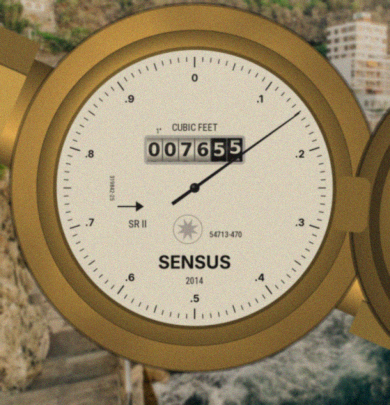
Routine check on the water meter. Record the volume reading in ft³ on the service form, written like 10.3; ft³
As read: 7655.15; ft³
